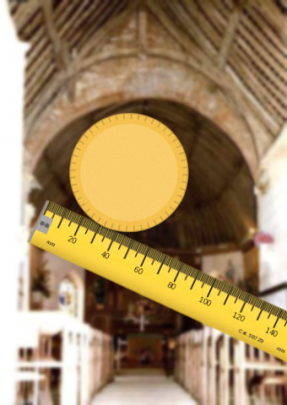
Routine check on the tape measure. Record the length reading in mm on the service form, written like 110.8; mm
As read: 65; mm
